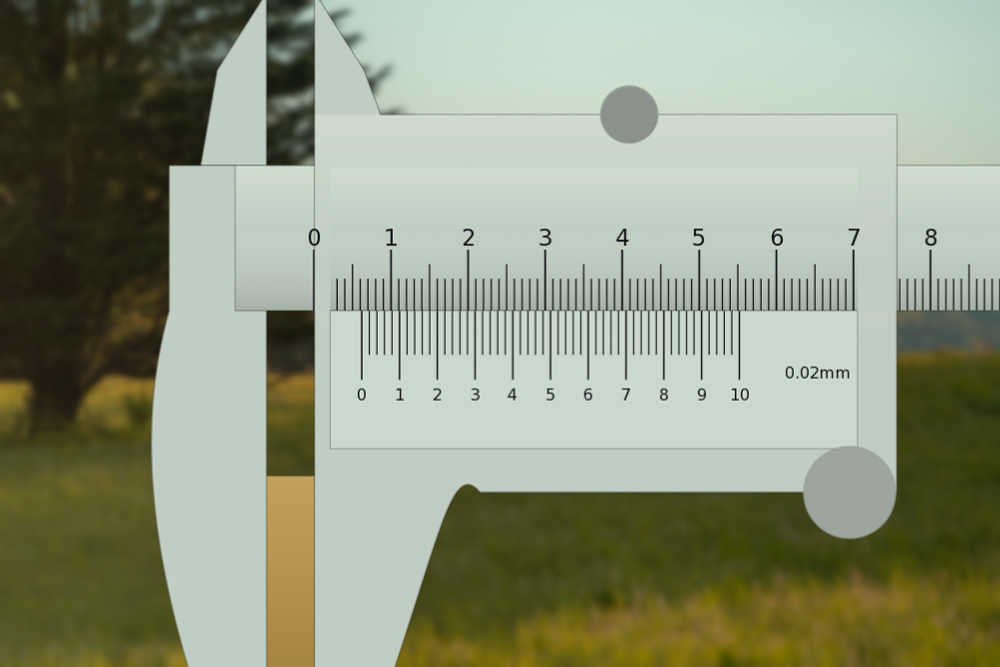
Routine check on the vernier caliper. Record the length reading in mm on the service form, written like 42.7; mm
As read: 6.2; mm
